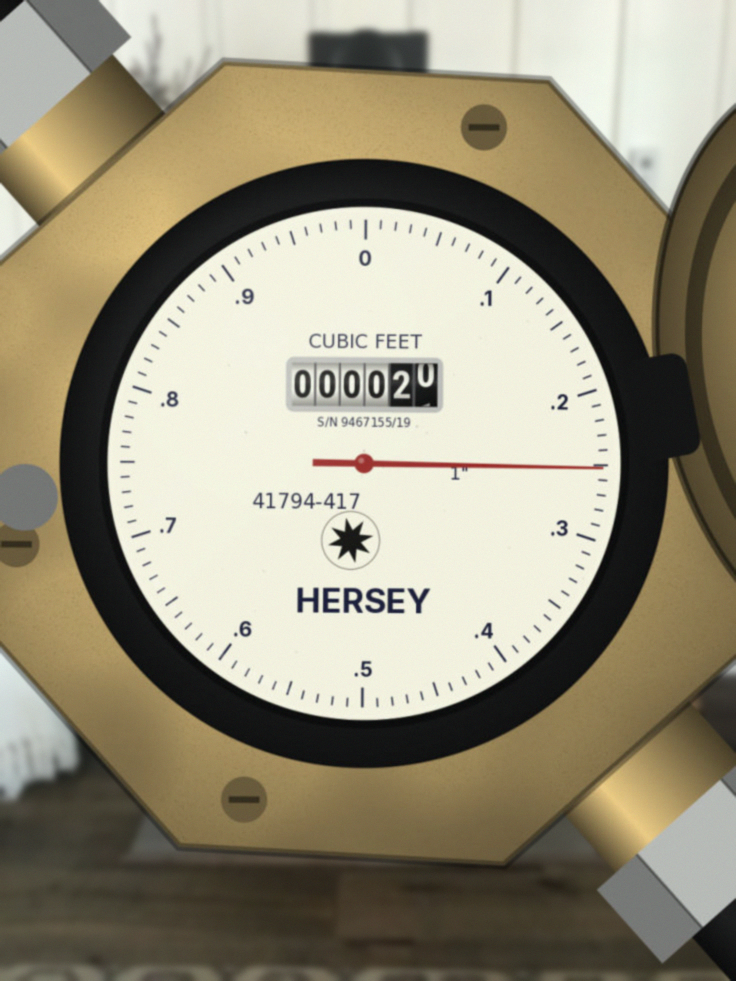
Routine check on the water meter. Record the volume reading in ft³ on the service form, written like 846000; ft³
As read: 20.25; ft³
